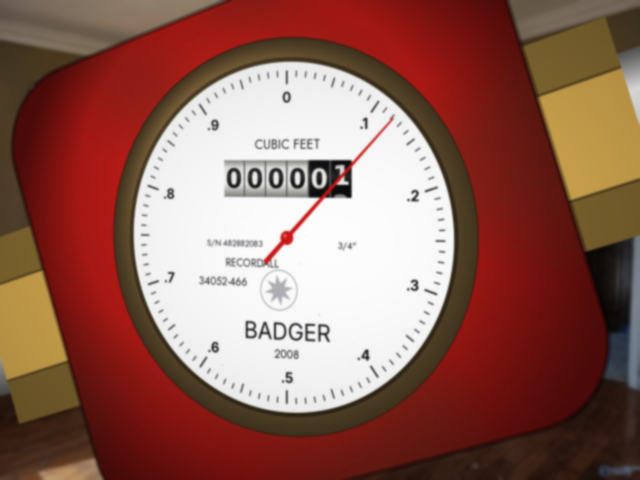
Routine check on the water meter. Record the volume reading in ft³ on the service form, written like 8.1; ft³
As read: 1.12; ft³
